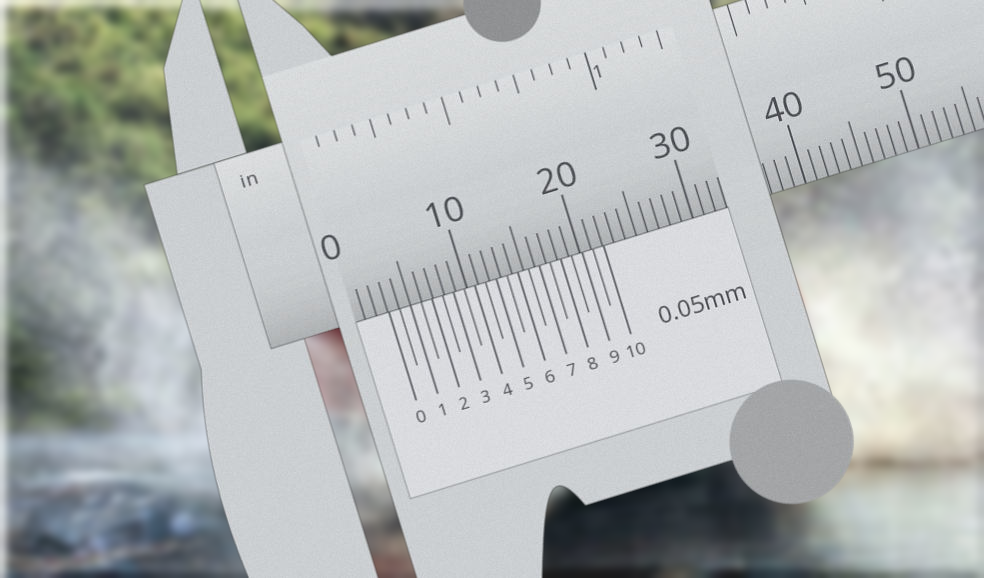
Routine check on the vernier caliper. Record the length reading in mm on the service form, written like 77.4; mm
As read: 3.1; mm
